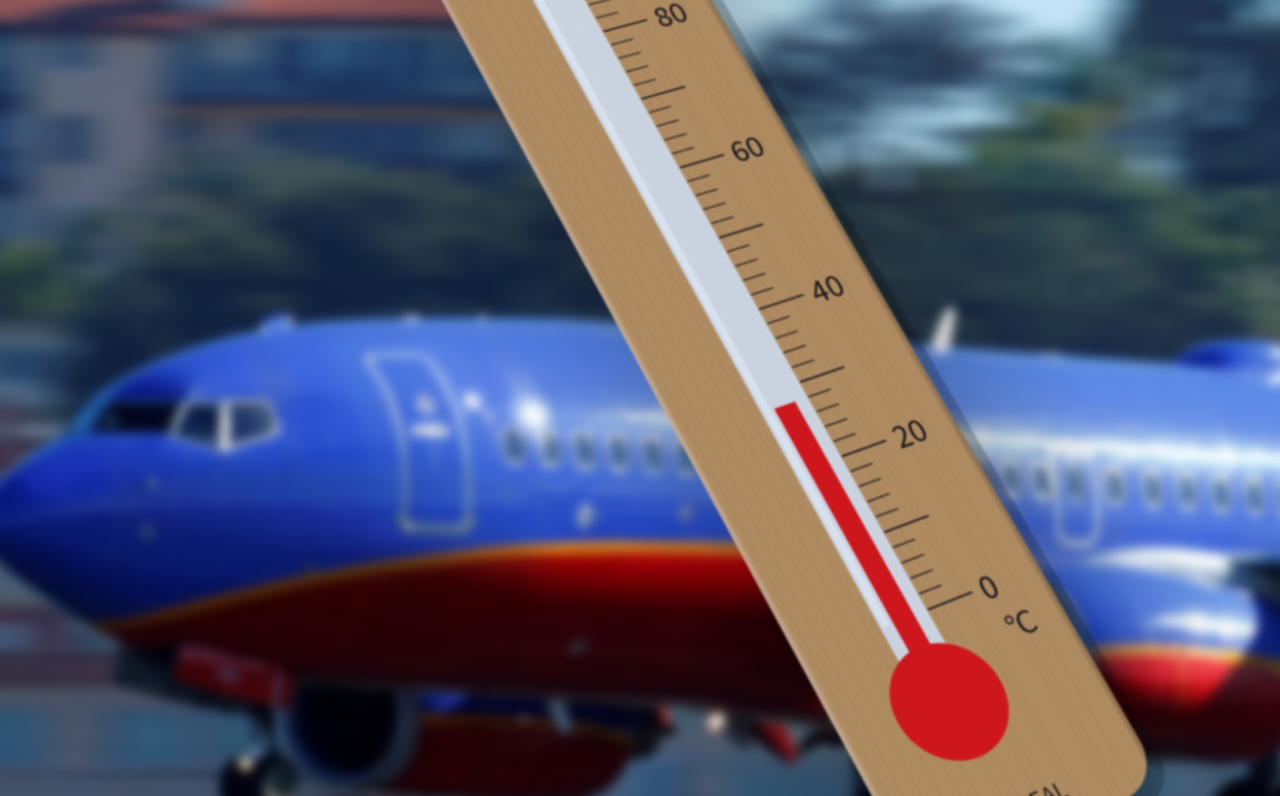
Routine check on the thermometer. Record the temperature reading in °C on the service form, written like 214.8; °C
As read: 28; °C
